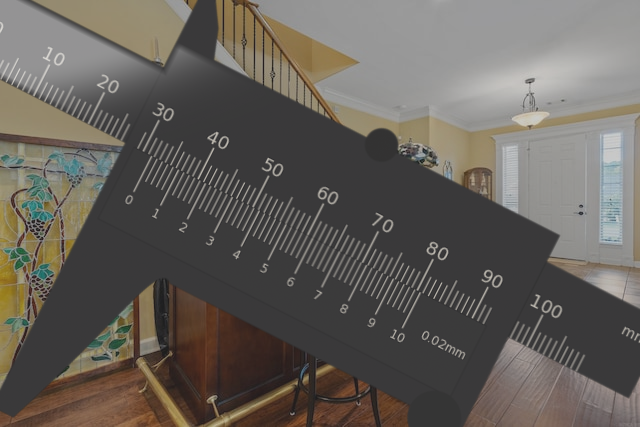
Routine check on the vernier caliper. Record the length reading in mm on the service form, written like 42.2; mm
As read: 31.6; mm
